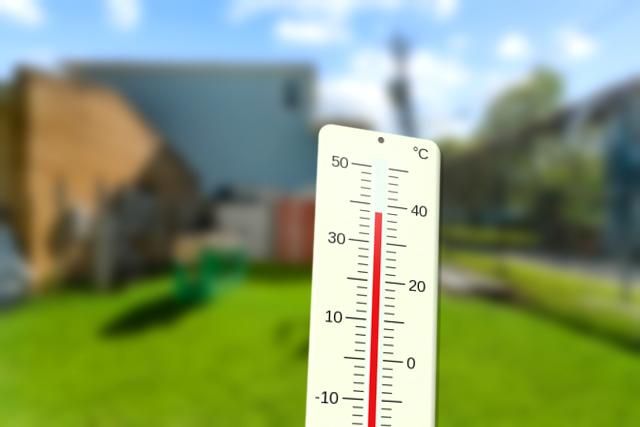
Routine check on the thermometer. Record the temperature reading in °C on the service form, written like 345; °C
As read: 38; °C
